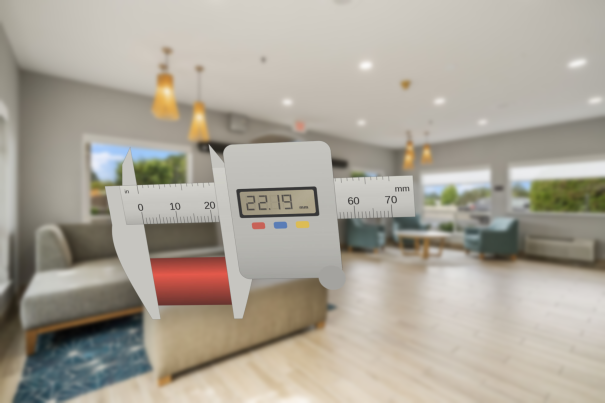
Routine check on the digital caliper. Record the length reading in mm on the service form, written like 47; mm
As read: 22.19; mm
